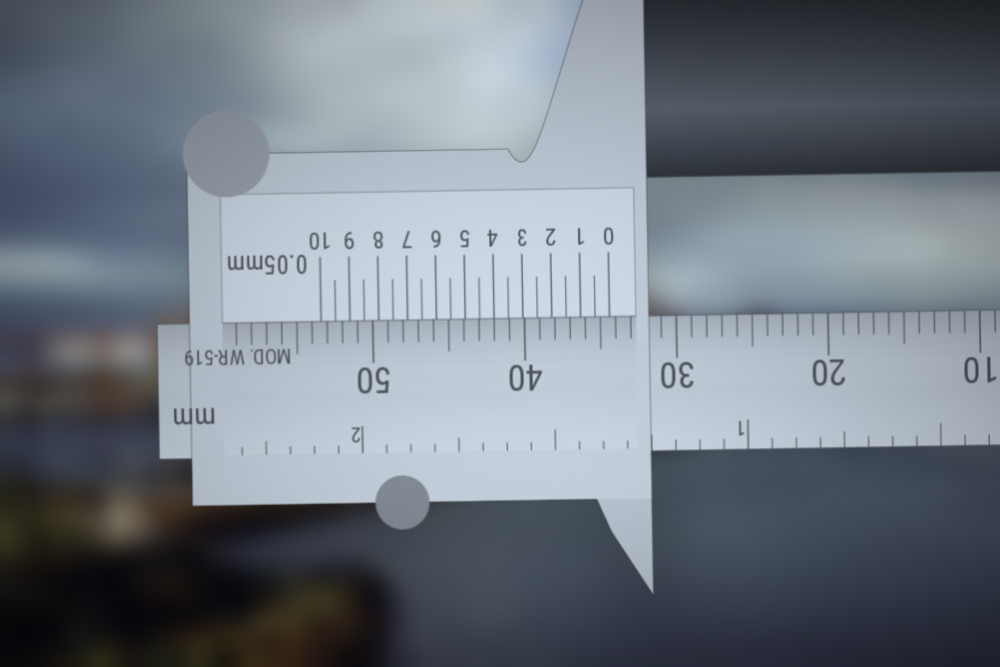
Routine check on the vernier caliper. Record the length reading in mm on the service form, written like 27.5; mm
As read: 34.4; mm
